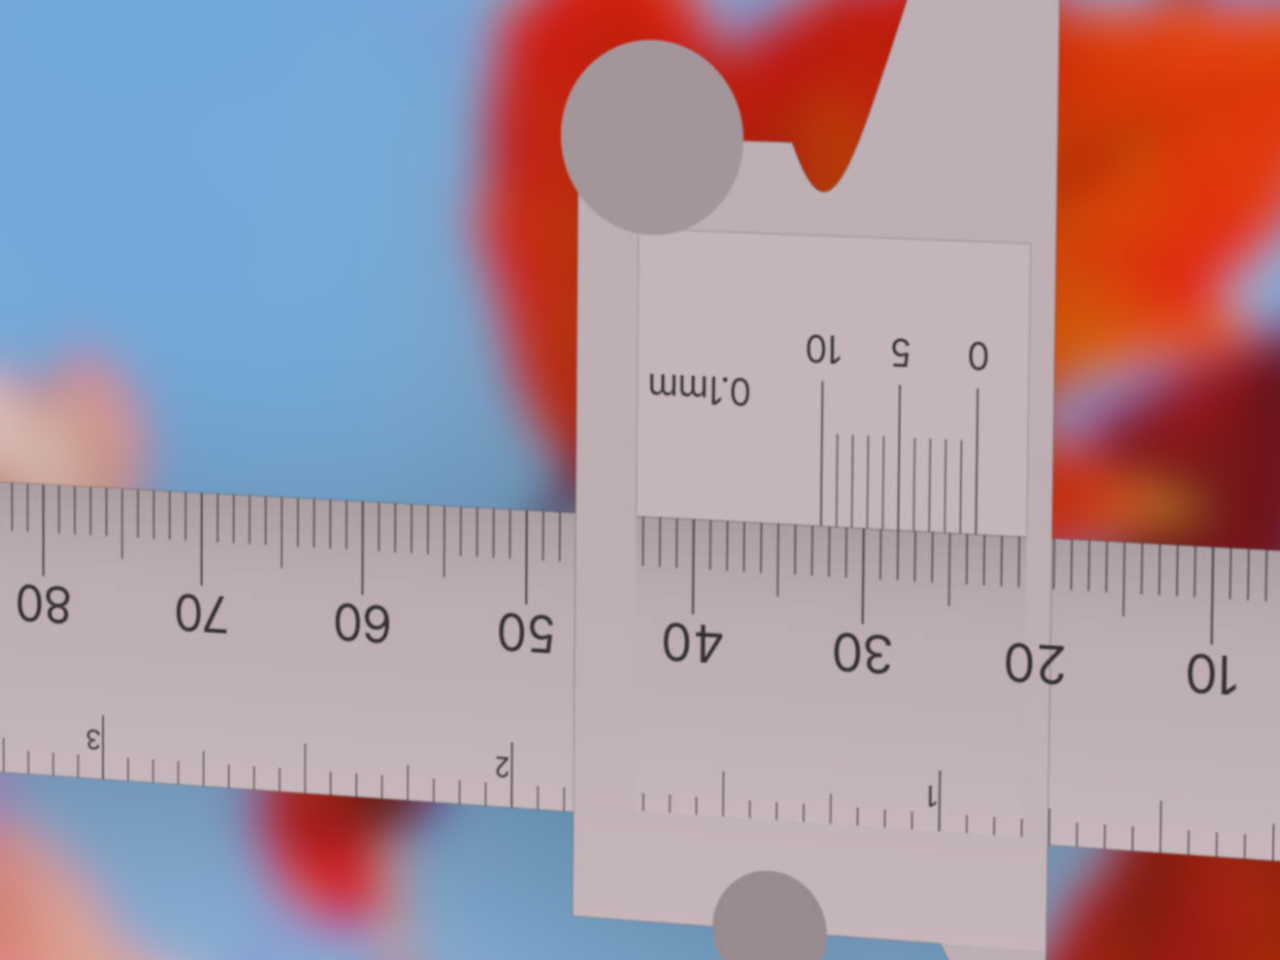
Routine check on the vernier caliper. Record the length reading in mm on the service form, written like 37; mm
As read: 23.5; mm
